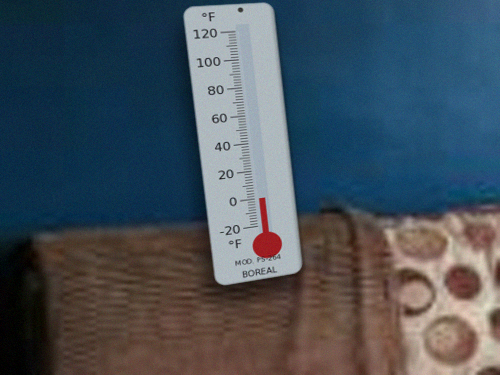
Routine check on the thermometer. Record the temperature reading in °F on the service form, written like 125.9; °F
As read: 0; °F
